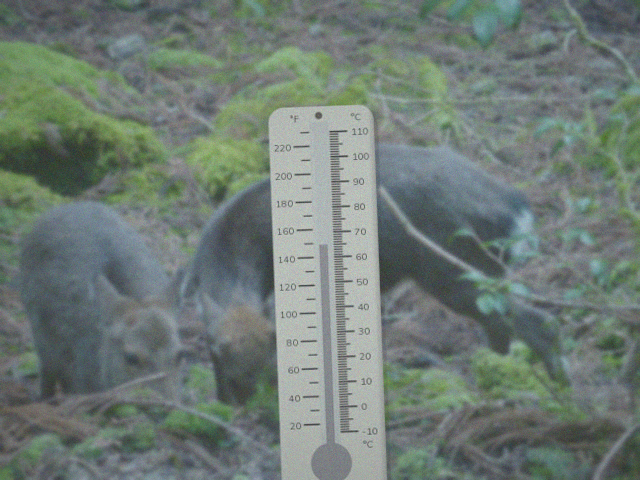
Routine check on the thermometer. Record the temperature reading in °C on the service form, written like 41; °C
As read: 65; °C
